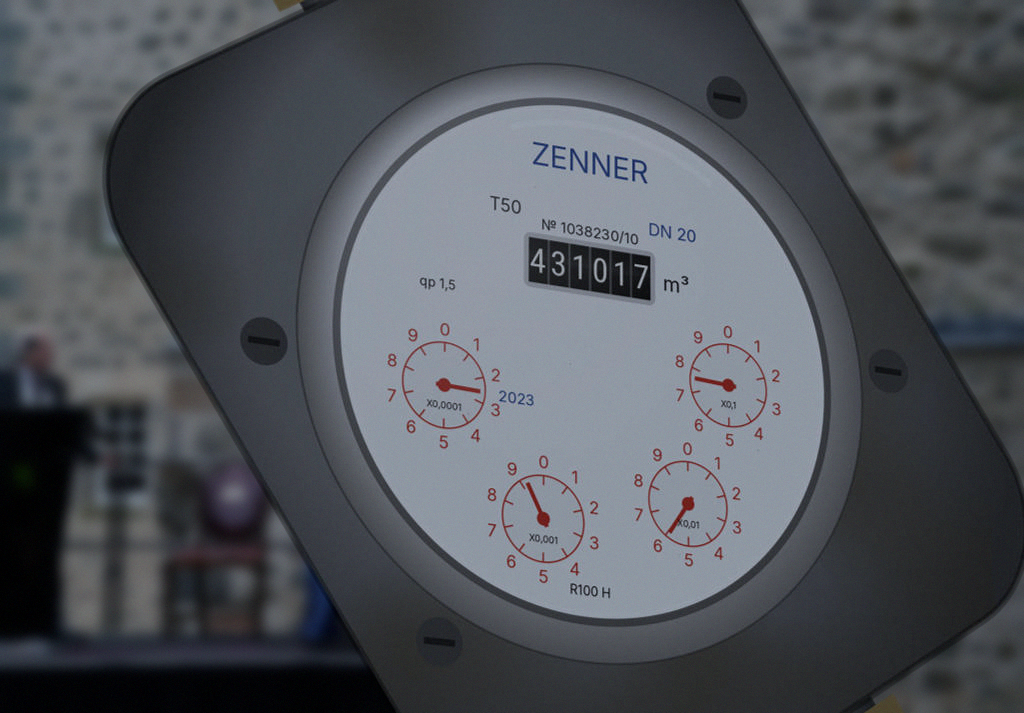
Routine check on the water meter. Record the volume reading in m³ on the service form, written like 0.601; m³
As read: 431017.7592; m³
